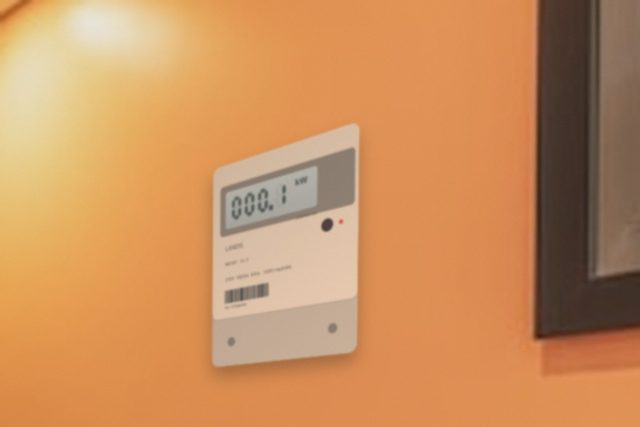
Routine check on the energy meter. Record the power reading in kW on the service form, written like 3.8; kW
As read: 0.1; kW
